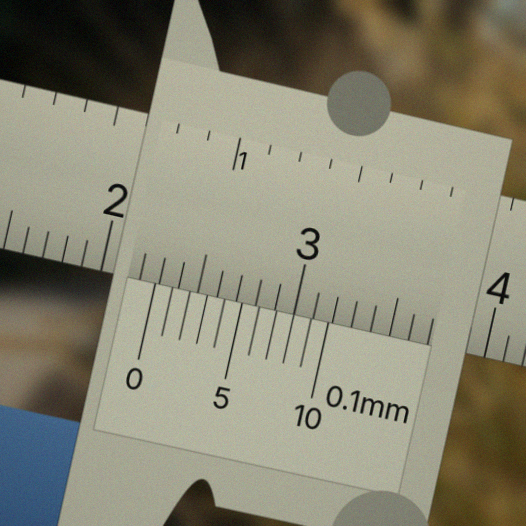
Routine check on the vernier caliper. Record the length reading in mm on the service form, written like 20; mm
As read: 22.8; mm
